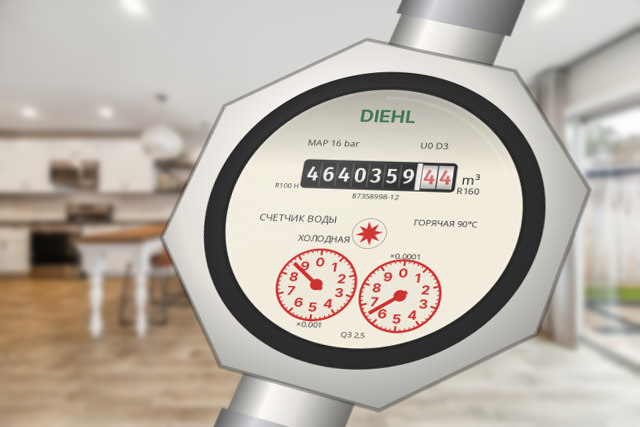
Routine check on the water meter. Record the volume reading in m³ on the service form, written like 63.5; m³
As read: 4640359.4486; m³
